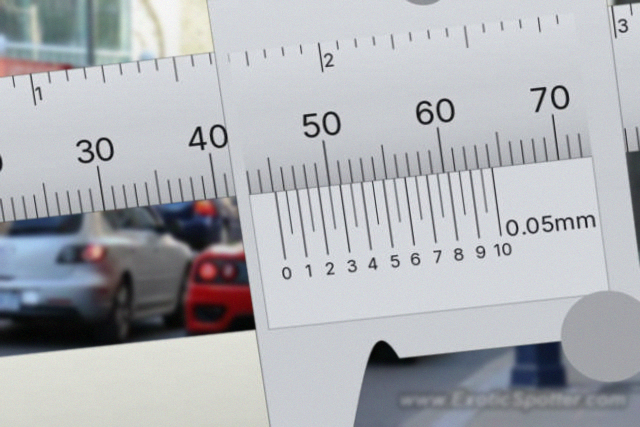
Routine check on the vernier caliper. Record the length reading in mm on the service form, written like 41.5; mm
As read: 45.2; mm
